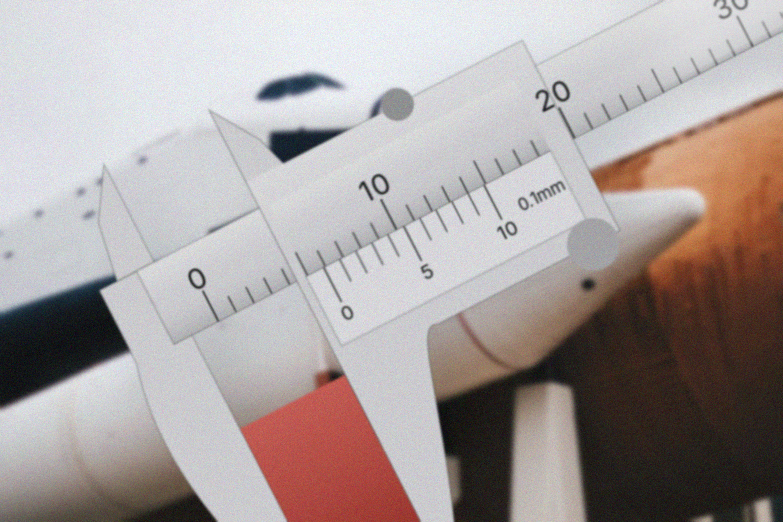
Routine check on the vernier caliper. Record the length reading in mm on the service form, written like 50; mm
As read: 5.9; mm
